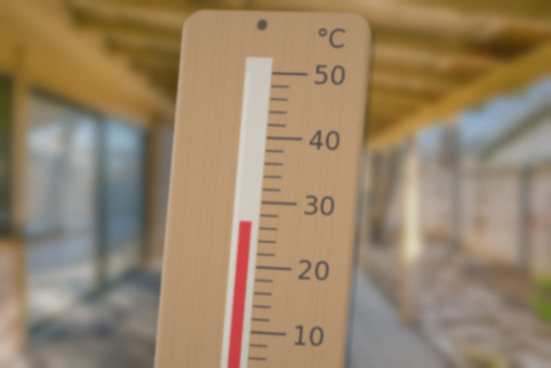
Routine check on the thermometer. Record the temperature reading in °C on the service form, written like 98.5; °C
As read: 27; °C
